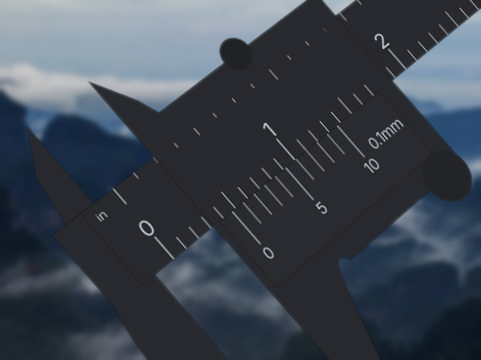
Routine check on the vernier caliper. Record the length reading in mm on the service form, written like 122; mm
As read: 4.7; mm
